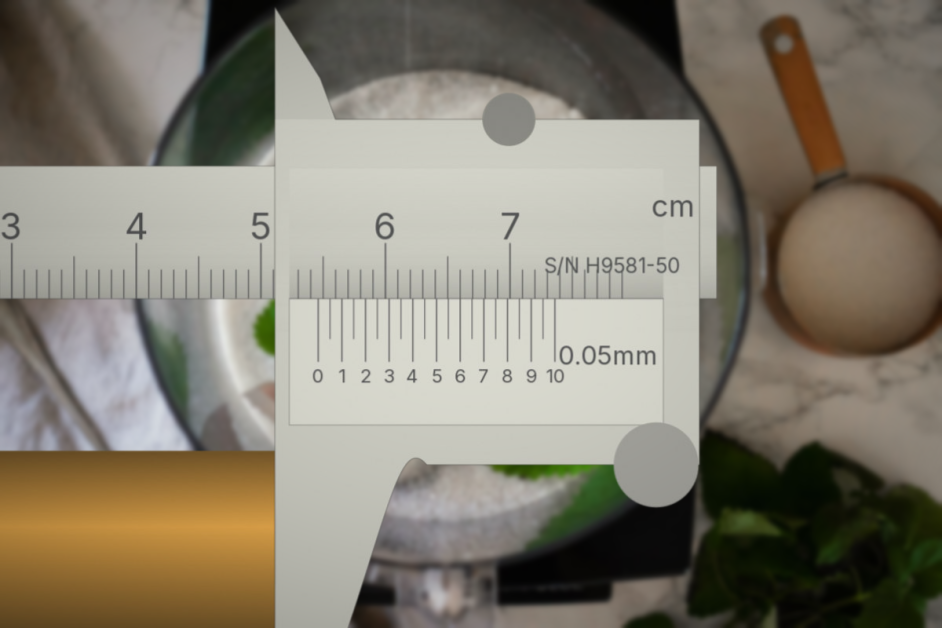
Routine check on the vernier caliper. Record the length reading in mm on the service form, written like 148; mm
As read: 54.6; mm
